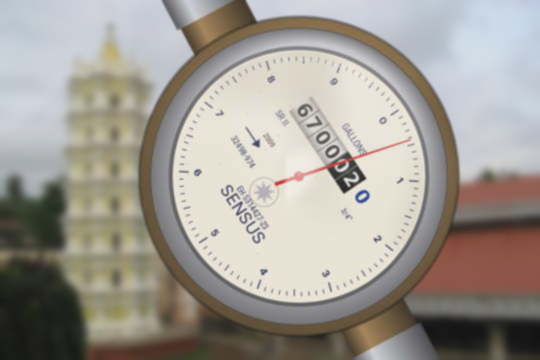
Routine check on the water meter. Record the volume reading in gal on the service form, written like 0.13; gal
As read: 6700020.4; gal
